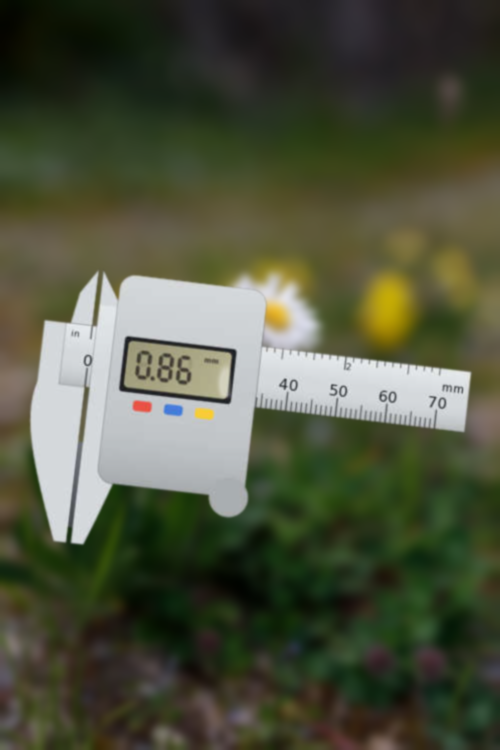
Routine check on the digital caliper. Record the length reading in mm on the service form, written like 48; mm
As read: 0.86; mm
